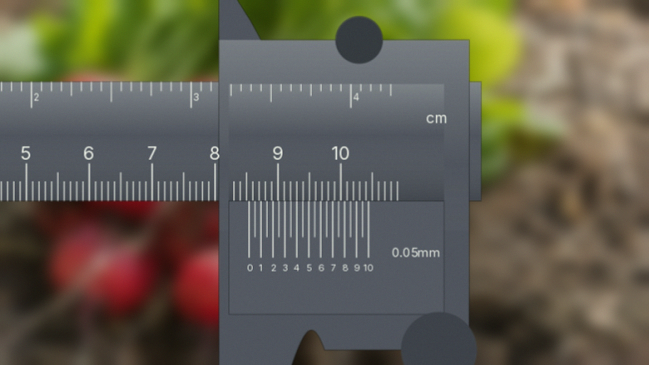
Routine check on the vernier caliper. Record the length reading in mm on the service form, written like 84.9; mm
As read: 85.4; mm
